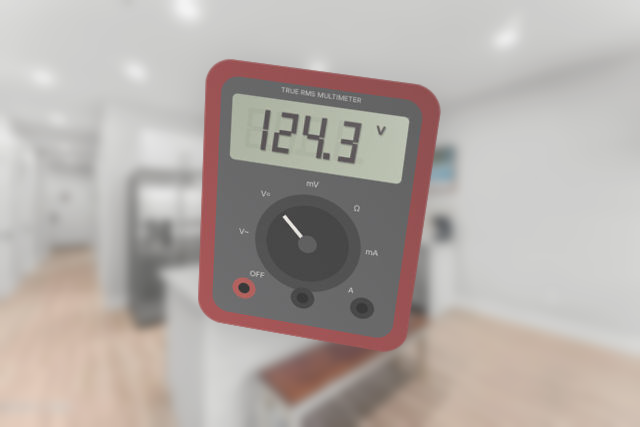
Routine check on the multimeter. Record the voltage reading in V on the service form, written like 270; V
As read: 124.3; V
